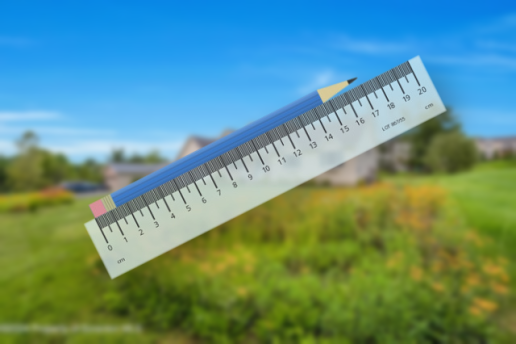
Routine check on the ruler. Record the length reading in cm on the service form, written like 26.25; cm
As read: 17; cm
